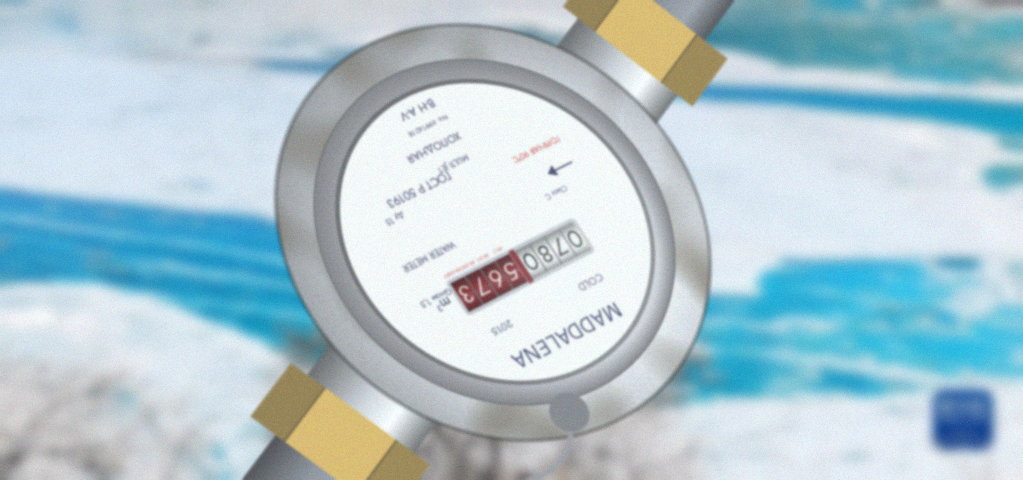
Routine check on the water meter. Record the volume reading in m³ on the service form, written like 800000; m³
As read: 780.5673; m³
